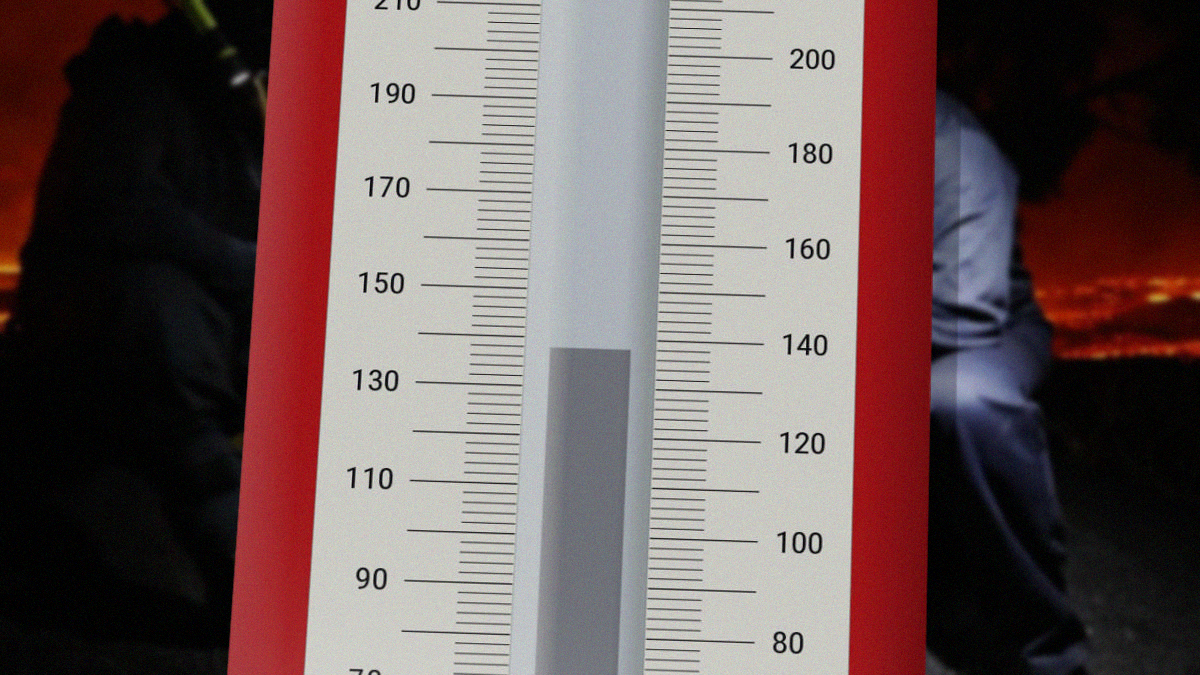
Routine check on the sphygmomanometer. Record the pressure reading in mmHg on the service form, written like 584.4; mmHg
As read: 138; mmHg
